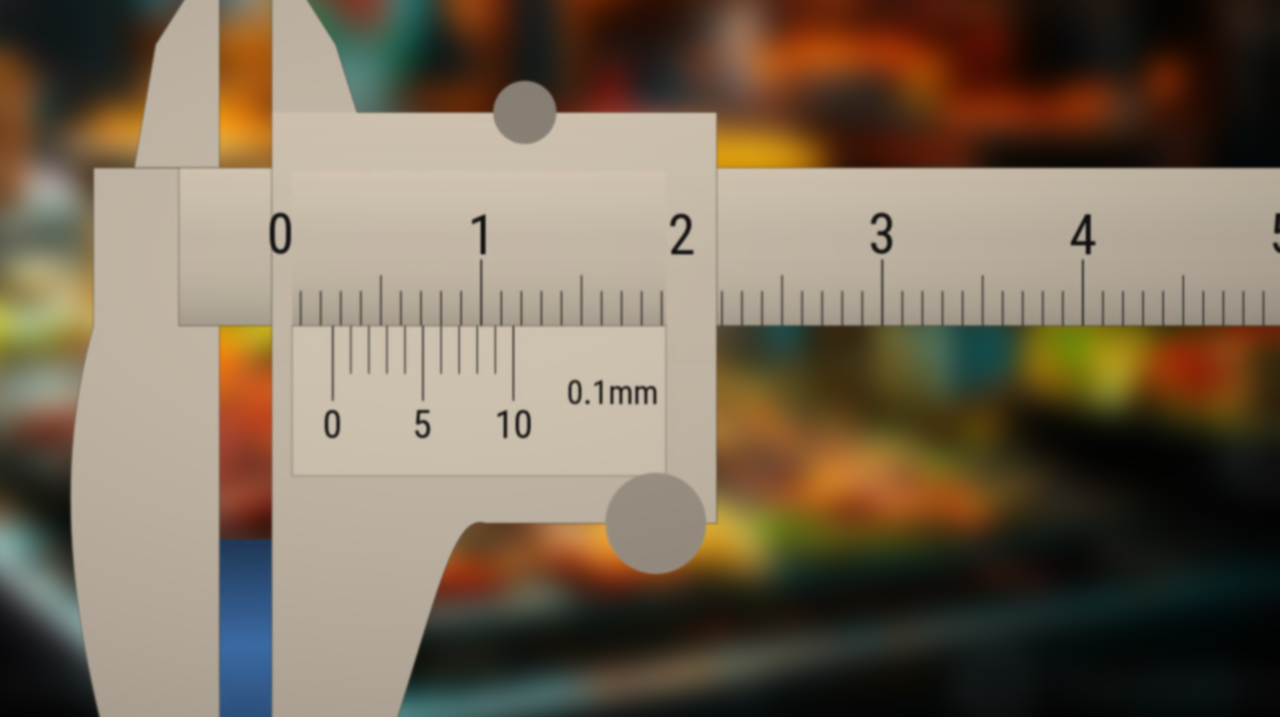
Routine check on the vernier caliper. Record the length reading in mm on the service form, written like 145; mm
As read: 2.6; mm
